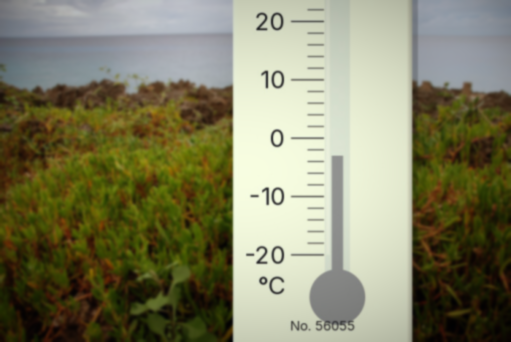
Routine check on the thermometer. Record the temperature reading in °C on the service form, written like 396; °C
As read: -3; °C
